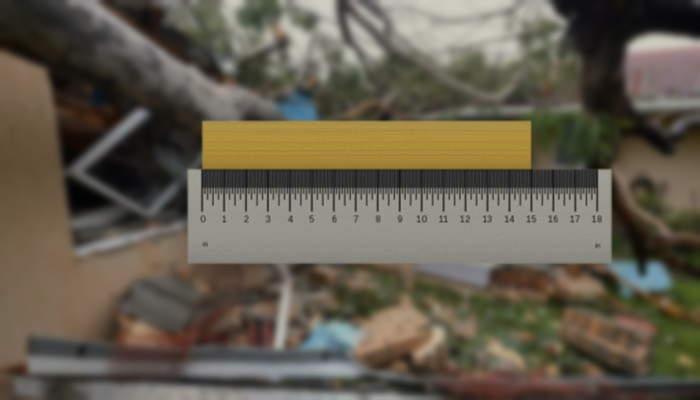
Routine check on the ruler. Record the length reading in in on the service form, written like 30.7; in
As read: 15; in
